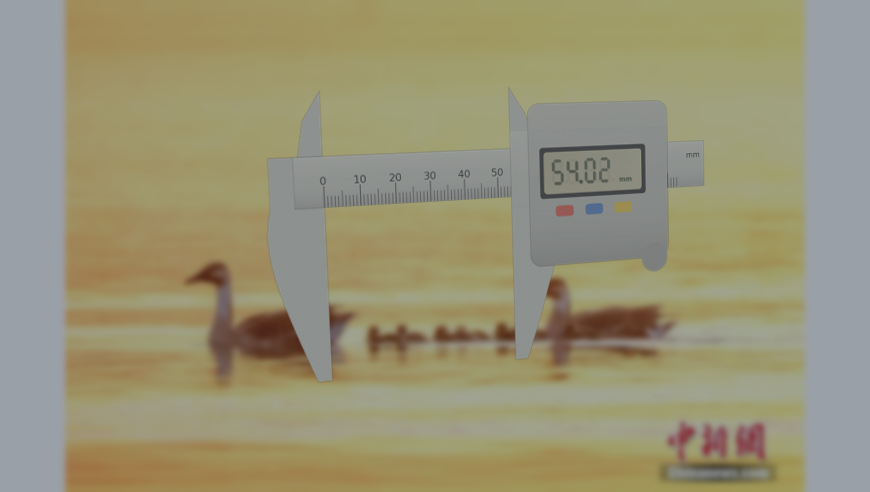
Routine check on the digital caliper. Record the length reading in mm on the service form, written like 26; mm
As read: 54.02; mm
